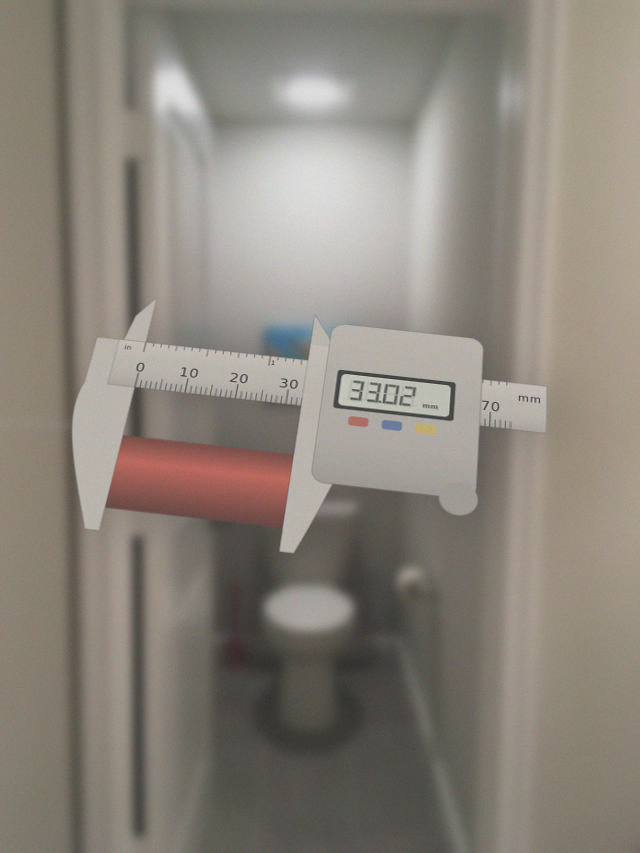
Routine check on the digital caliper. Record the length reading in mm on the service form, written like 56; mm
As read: 33.02; mm
